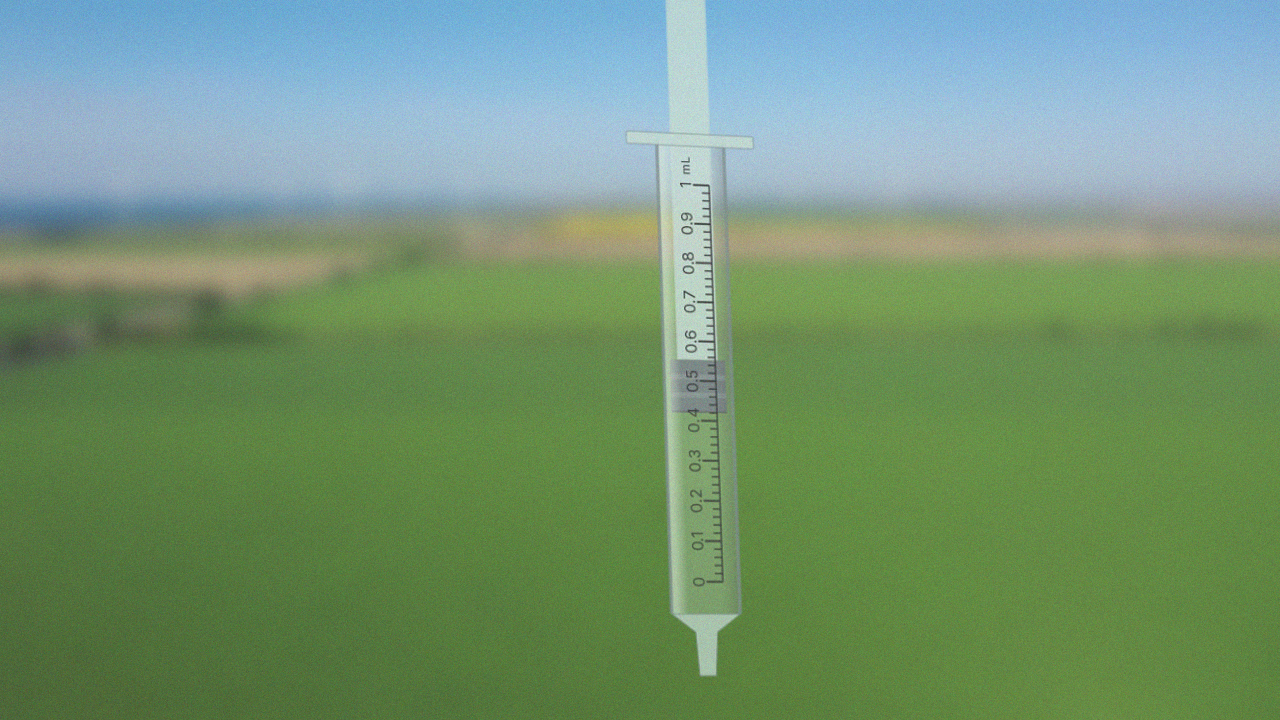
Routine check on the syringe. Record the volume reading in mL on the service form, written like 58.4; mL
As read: 0.42; mL
